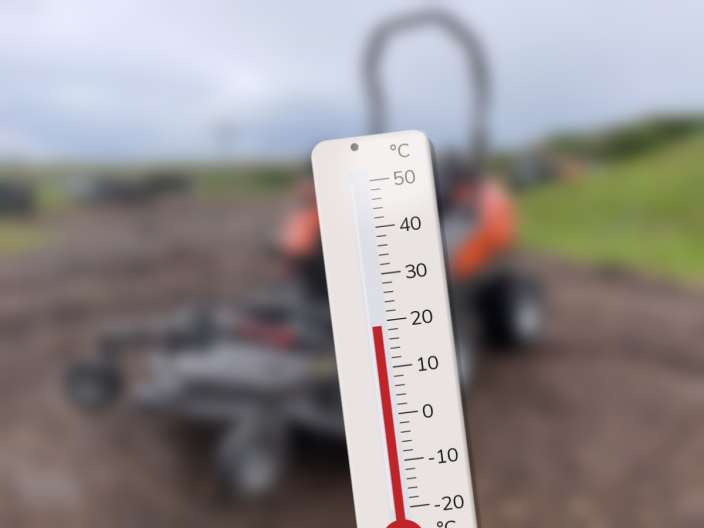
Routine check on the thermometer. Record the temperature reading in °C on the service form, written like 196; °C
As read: 19; °C
